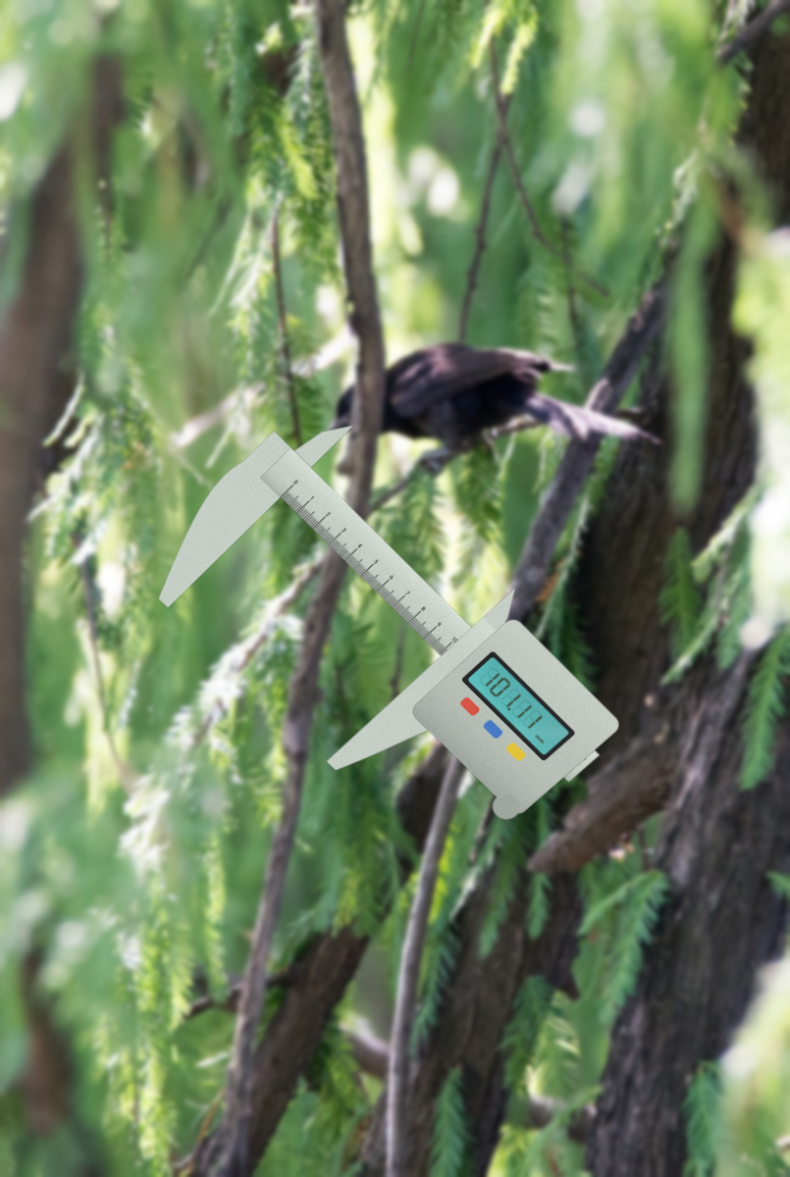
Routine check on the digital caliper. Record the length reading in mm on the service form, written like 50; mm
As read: 101.11; mm
